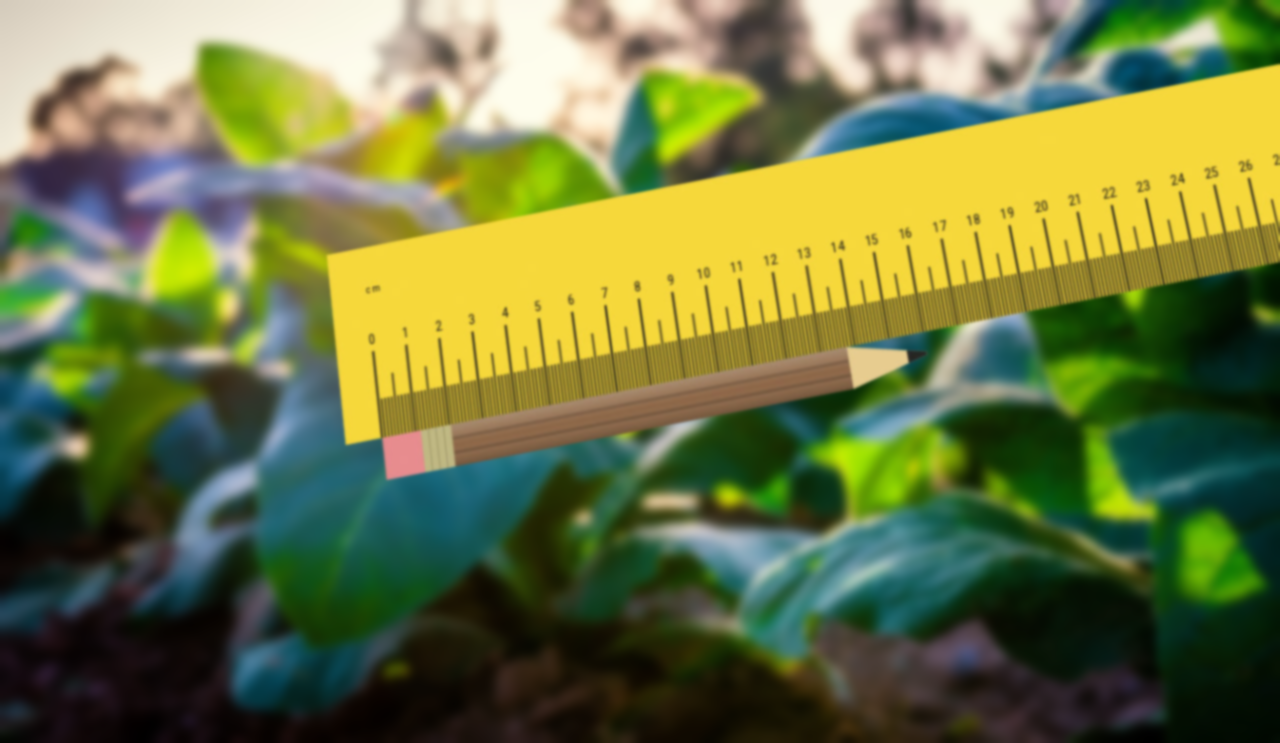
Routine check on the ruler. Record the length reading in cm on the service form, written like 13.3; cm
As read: 16; cm
